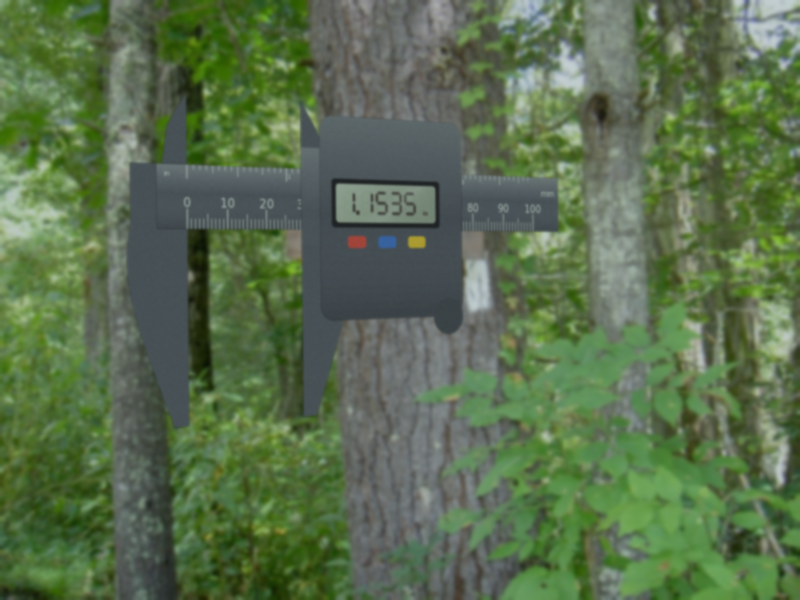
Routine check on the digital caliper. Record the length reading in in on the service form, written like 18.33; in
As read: 1.1535; in
